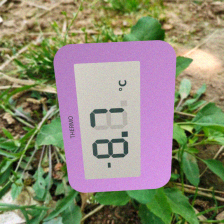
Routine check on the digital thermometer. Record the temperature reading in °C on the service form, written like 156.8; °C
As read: -8.7; °C
